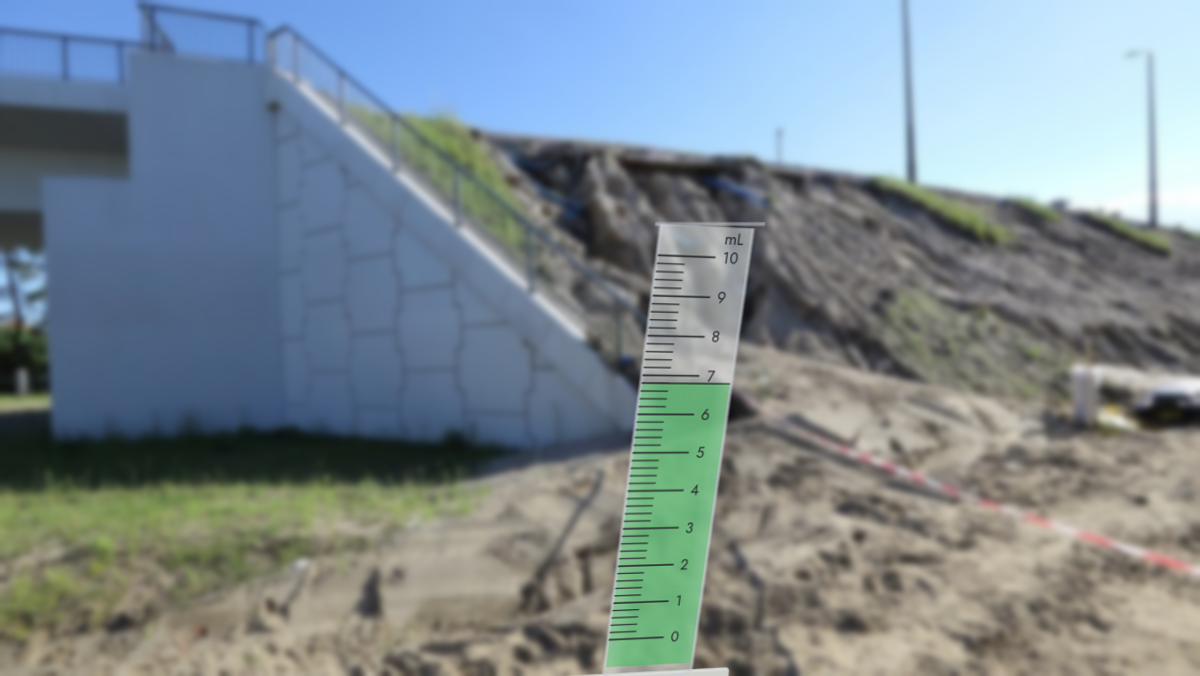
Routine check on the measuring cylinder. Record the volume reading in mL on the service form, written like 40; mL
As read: 6.8; mL
